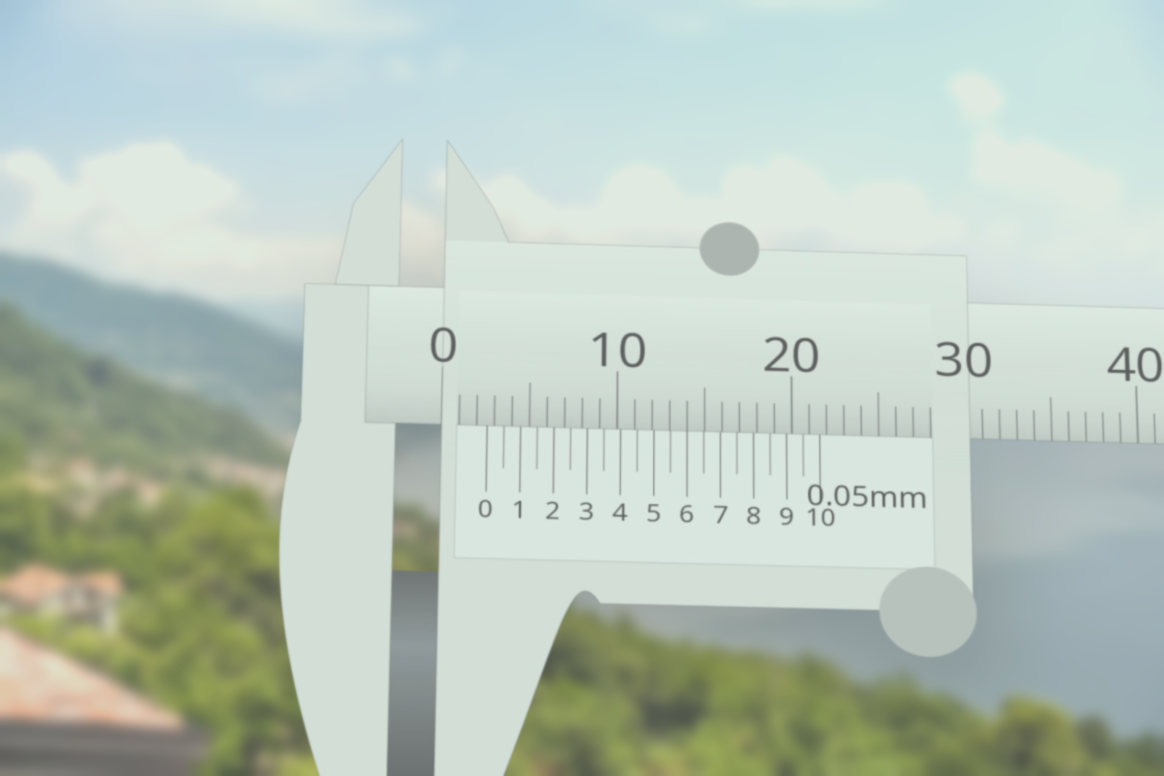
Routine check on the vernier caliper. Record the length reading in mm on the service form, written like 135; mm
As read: 2.6; mm
